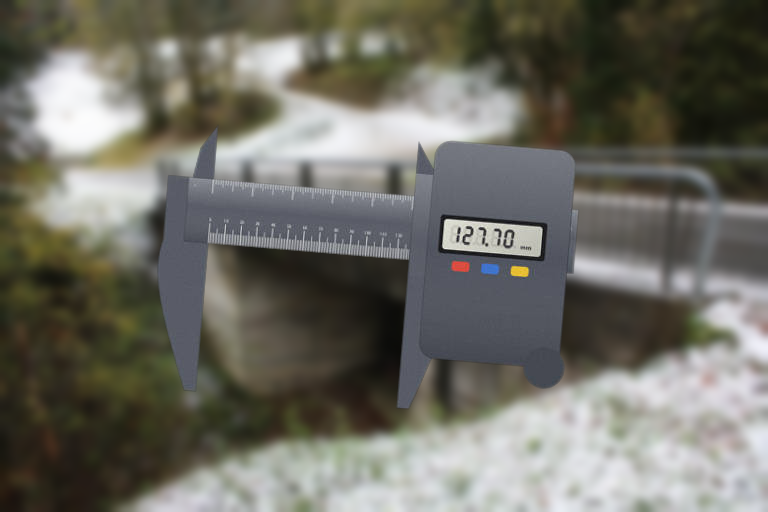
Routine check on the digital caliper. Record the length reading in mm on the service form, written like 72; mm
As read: 127.70; mm
